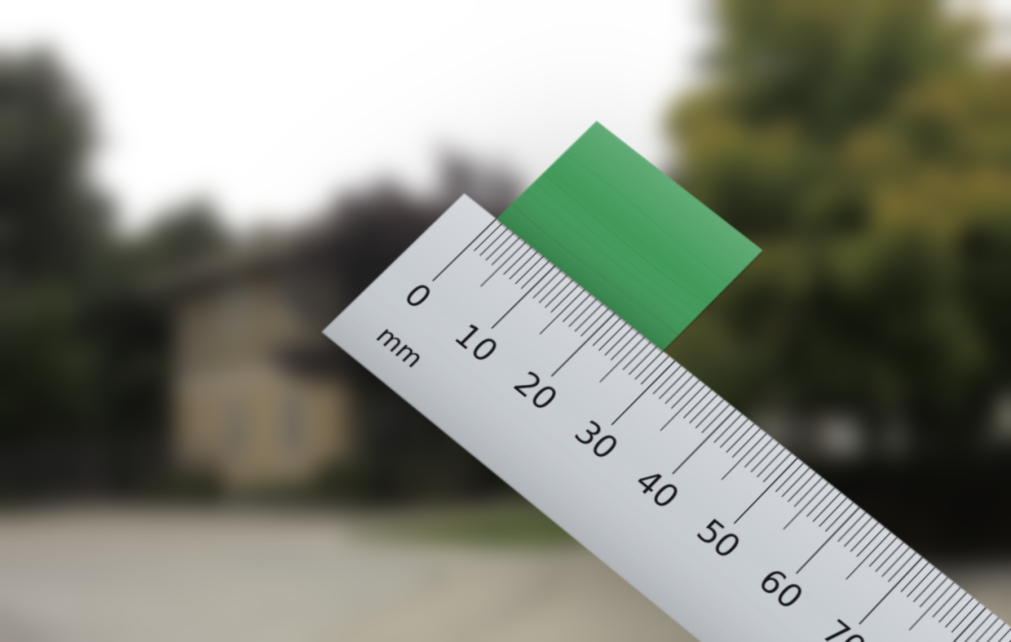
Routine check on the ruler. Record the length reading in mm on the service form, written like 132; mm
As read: 28; mm
